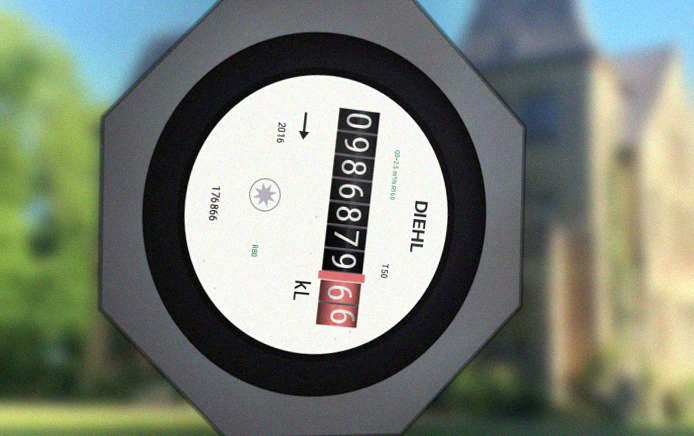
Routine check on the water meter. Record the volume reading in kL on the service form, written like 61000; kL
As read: 986879.66; kL
